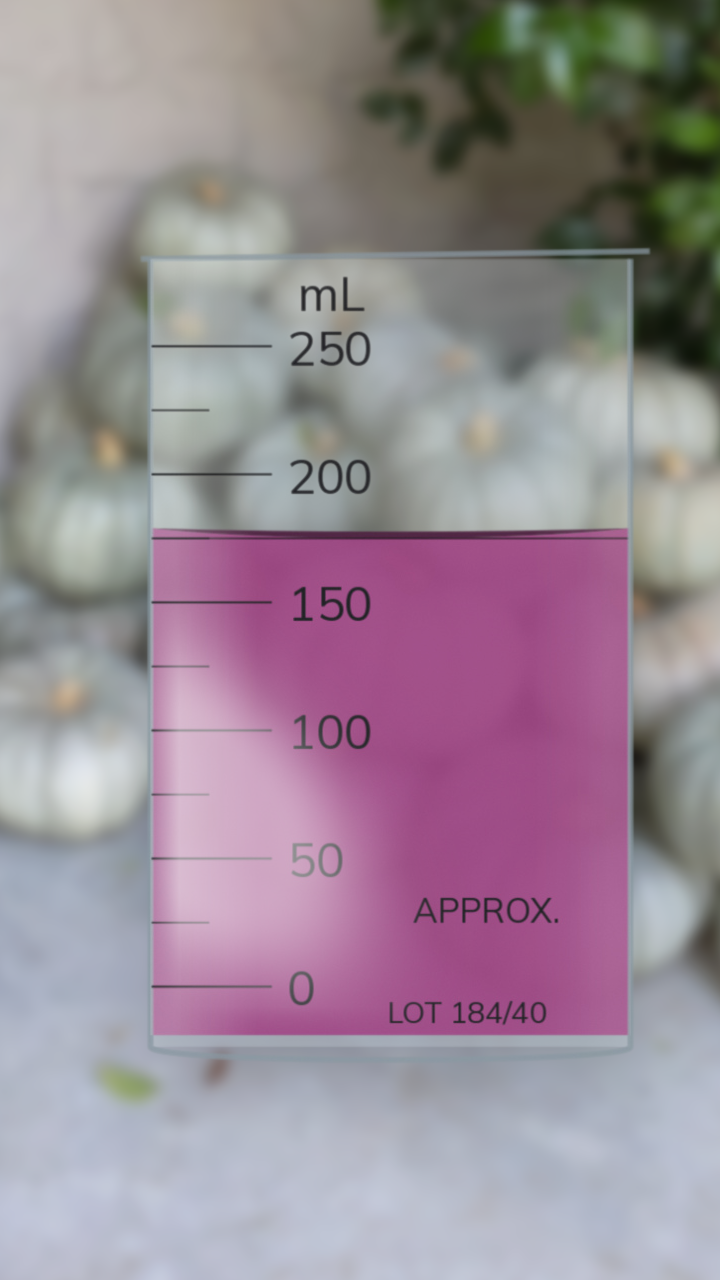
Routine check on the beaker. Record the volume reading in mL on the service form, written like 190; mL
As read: 175; mL
